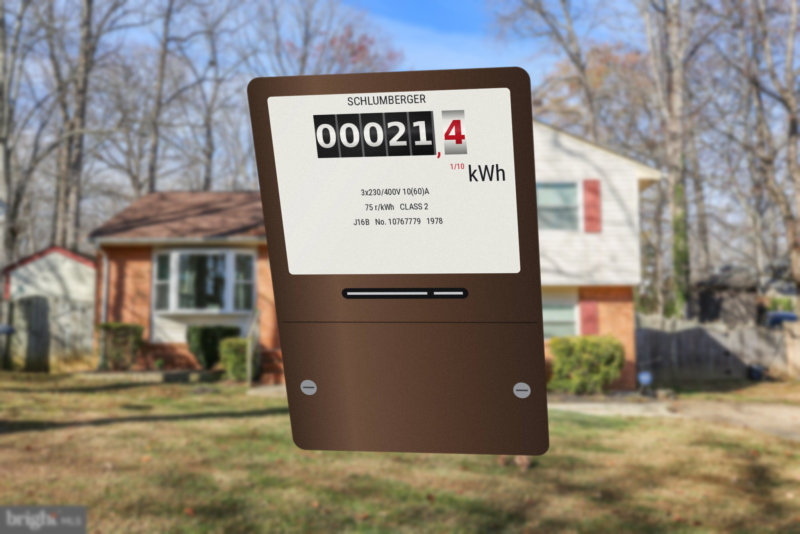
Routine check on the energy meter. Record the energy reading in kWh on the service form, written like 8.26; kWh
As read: 21.4; kWh
